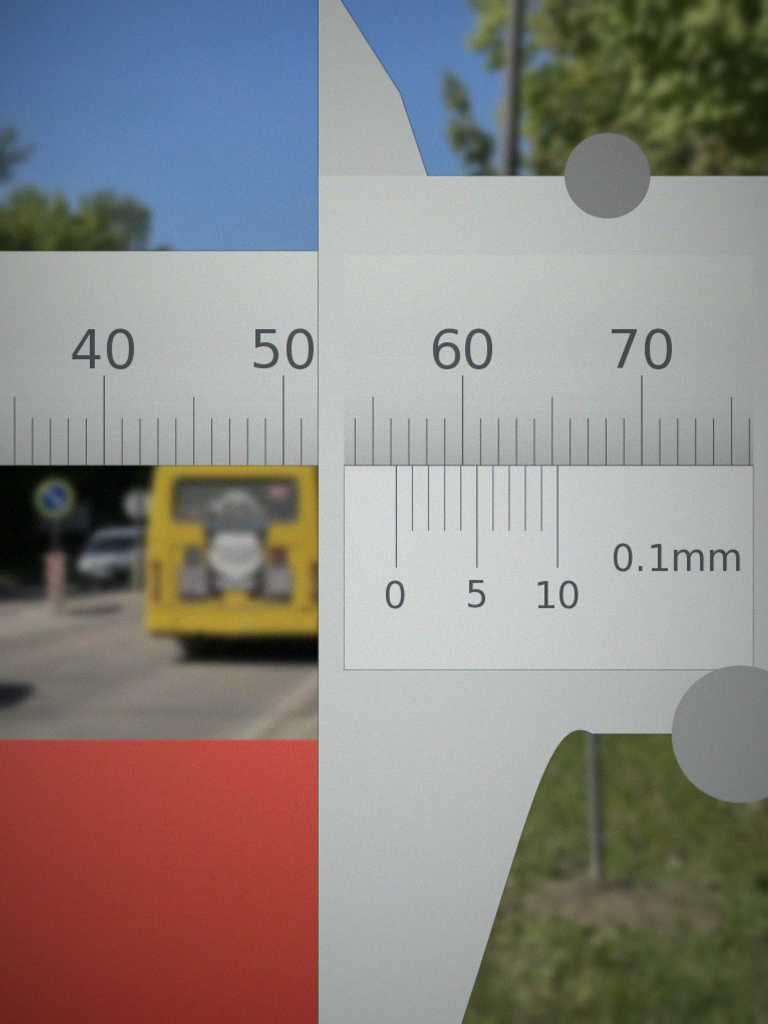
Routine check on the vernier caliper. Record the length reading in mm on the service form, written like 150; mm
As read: 56.3; mm
